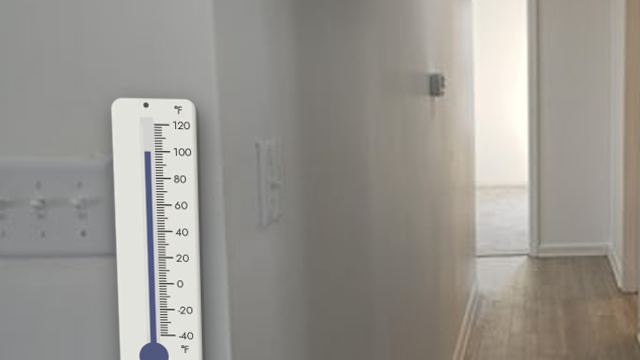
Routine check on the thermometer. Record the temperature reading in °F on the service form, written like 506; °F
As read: 100; °F
